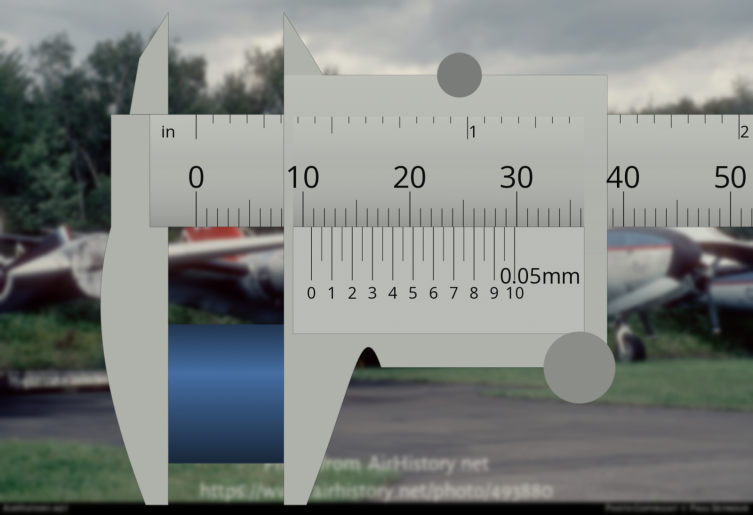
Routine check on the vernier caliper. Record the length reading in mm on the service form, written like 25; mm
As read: 10.8; mm
